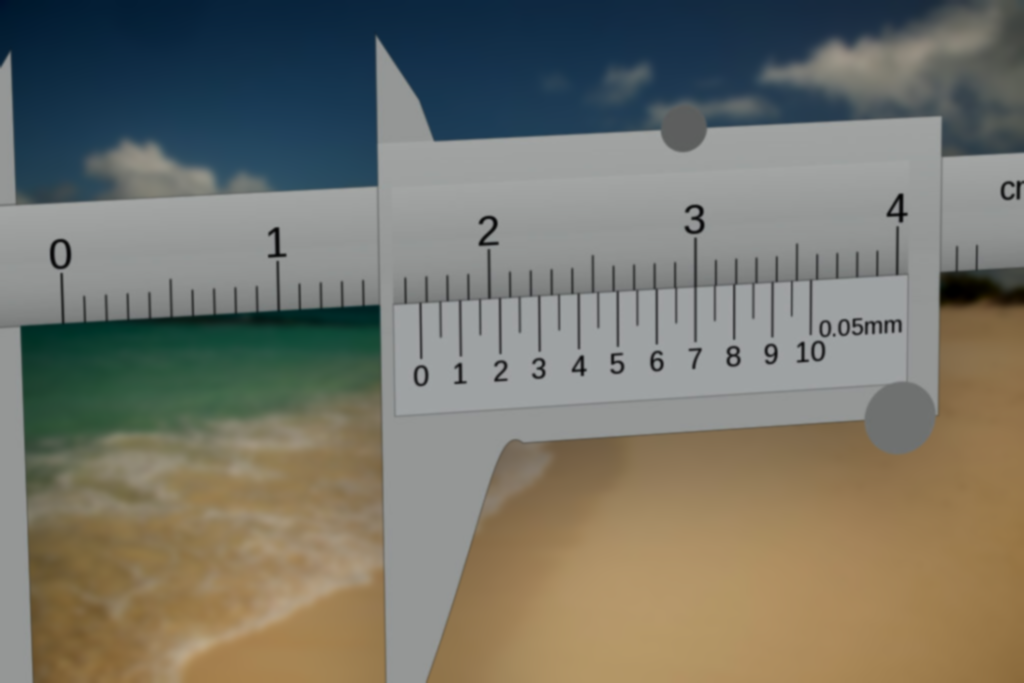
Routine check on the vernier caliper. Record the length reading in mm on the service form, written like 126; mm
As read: 16.7; mm
